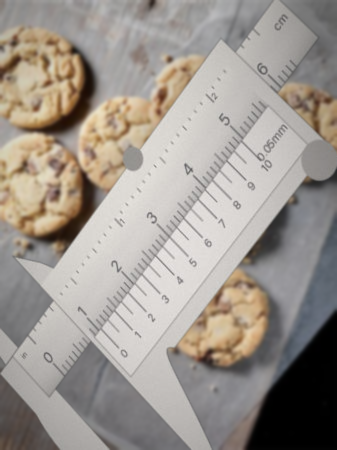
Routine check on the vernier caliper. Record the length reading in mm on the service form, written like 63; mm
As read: 10.5; mm
